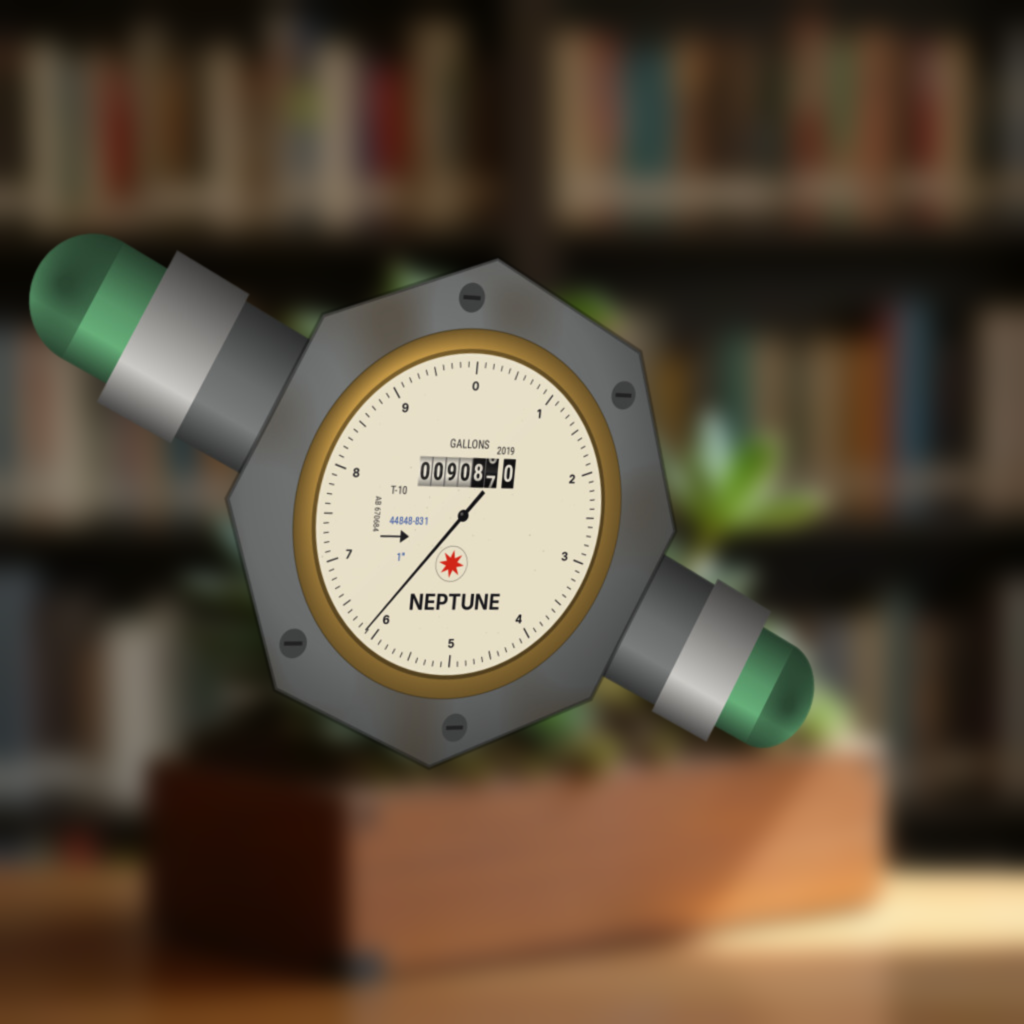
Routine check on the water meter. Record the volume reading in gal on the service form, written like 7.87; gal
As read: 90866.1; gal
